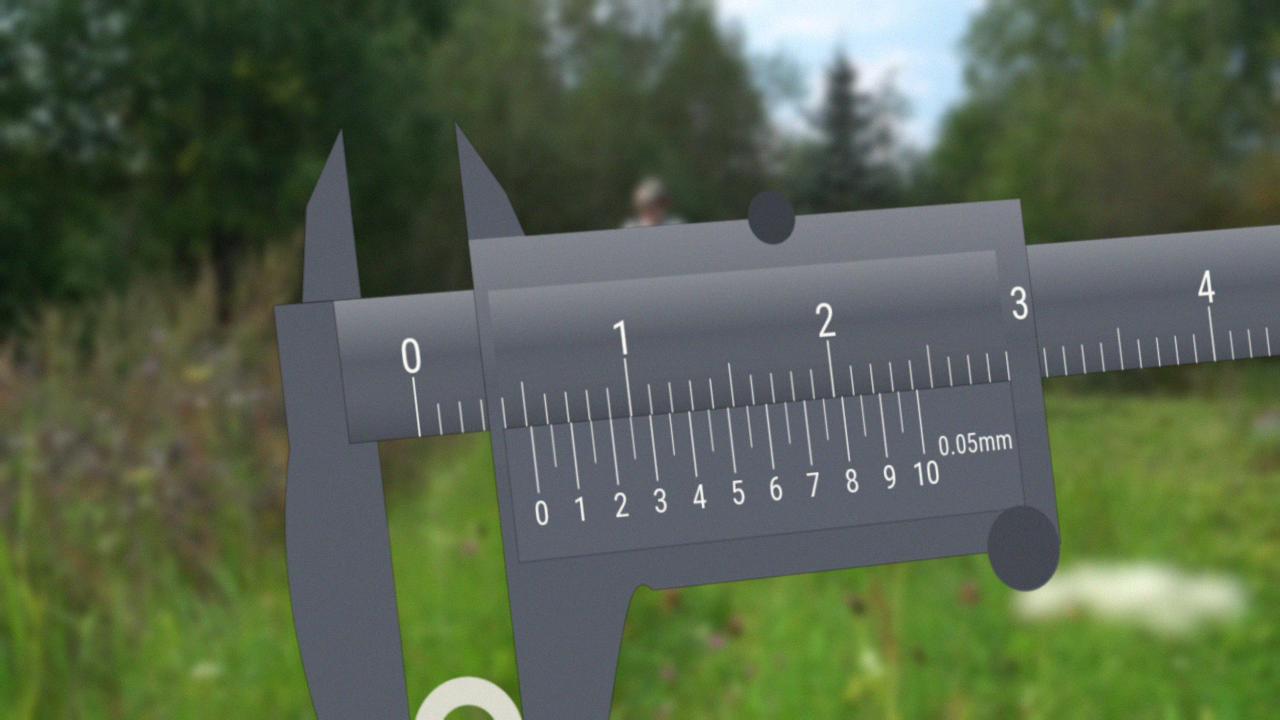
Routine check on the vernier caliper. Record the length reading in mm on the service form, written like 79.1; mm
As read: 5.2; mm
